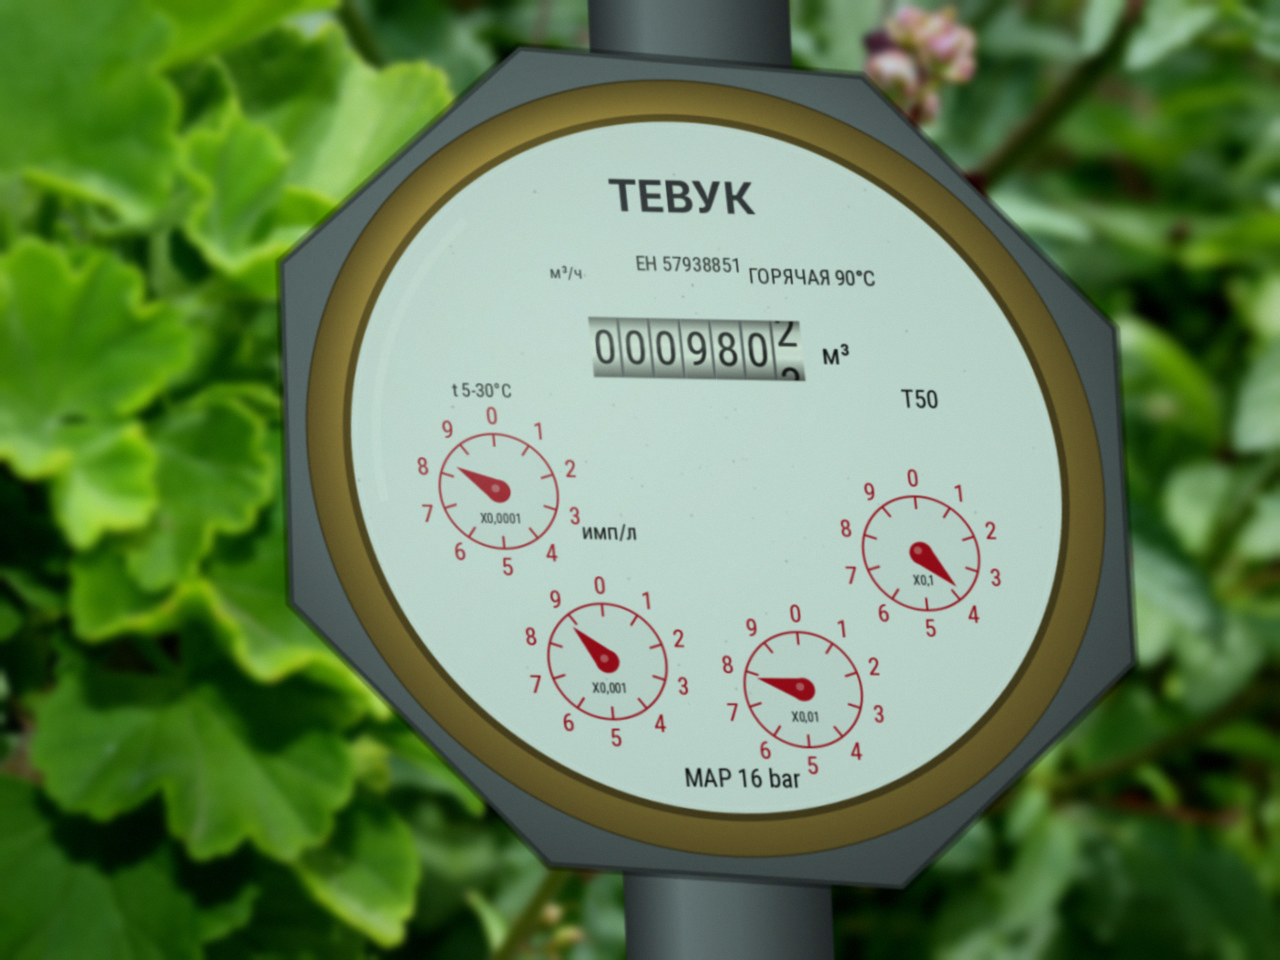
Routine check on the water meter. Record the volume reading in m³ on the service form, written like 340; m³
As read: 9802.3788; m³
